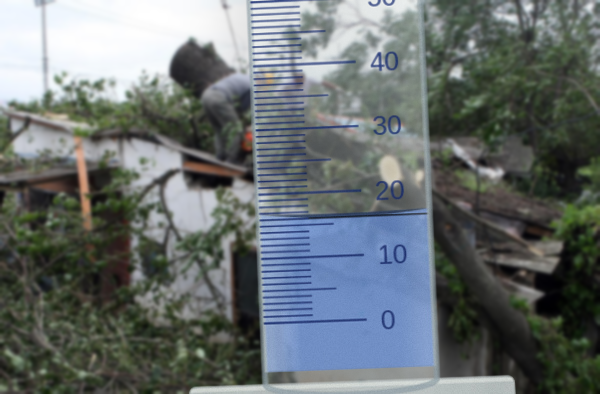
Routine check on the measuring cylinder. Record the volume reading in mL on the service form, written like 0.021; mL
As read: 16; mL
